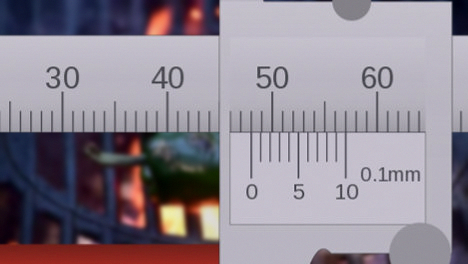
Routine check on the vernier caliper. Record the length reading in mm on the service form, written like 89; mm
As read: 48.0; mm
